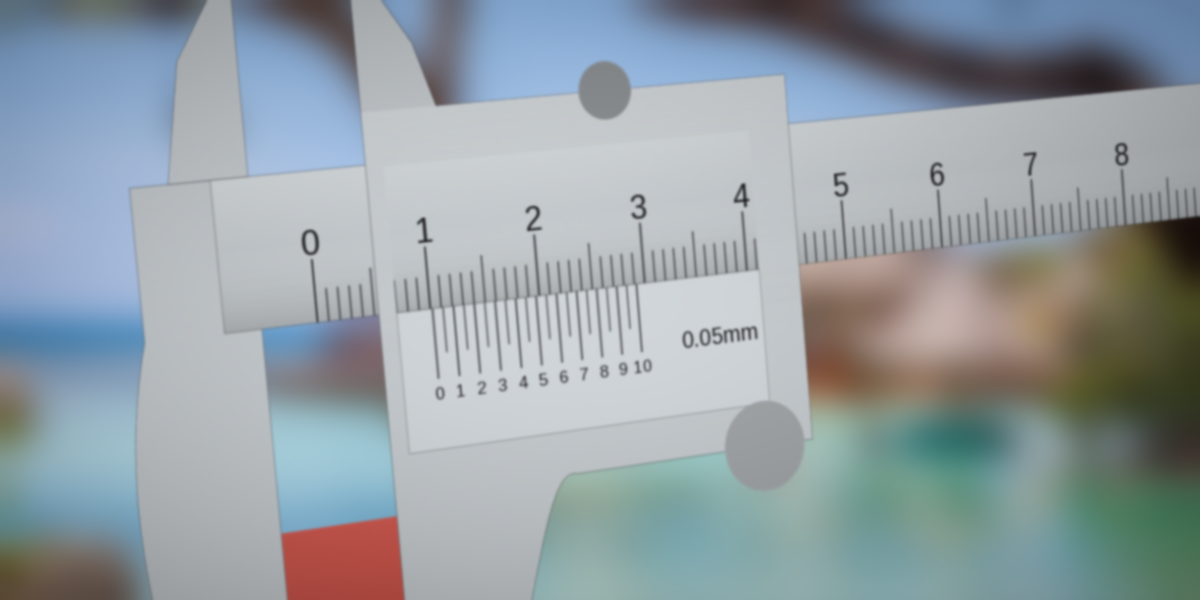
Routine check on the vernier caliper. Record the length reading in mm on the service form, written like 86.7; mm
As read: 10.2; mm
